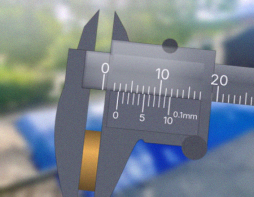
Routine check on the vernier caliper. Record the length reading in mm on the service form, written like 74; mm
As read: 2.8; mm
